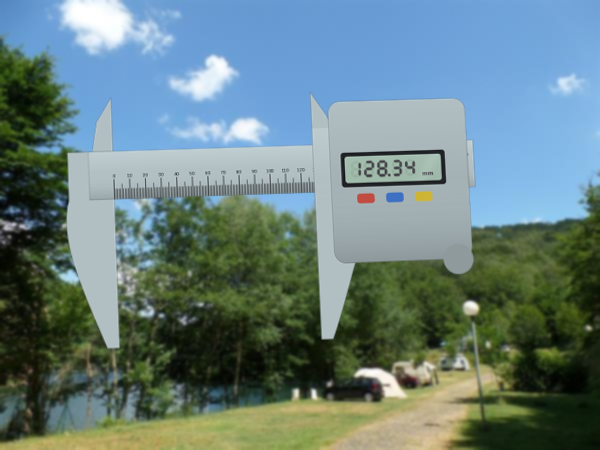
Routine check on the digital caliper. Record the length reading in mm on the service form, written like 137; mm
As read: 128.34; mm
